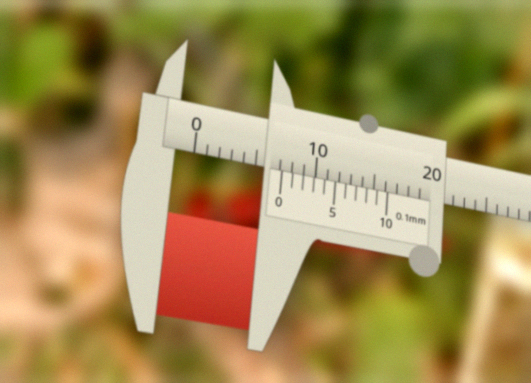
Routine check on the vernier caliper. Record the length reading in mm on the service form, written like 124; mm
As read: 7.2; mm
